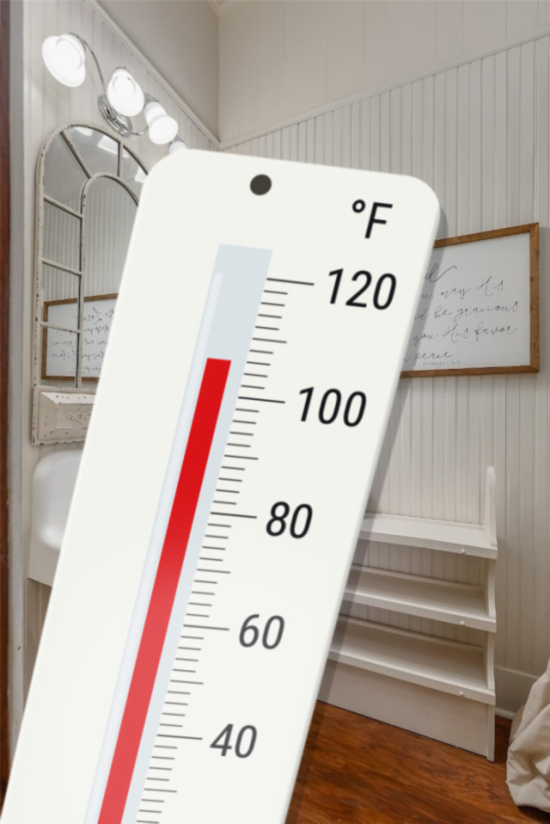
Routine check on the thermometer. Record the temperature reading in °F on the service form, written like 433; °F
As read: 106; °F
